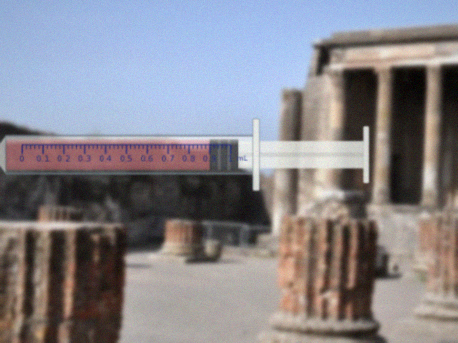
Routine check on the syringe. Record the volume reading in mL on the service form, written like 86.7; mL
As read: 0.9; mL
